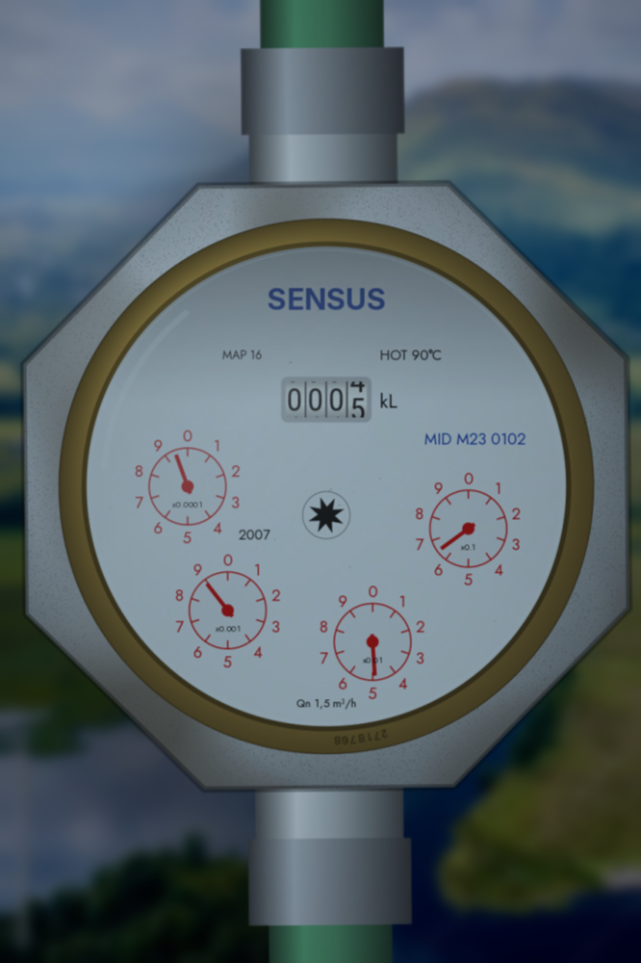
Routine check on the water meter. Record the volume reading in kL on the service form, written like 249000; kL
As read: 4.6489; kL
